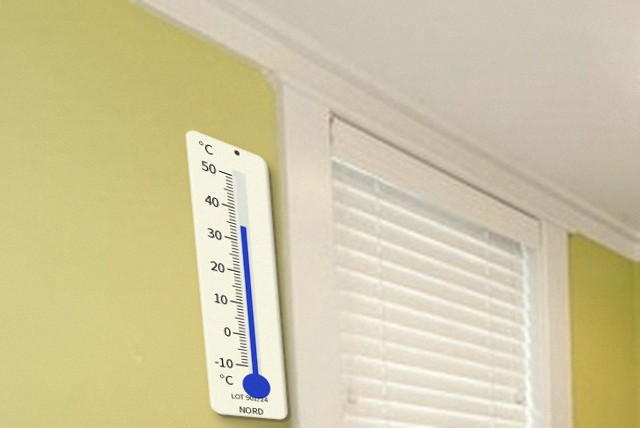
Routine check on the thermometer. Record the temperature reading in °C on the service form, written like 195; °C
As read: 35; °C
